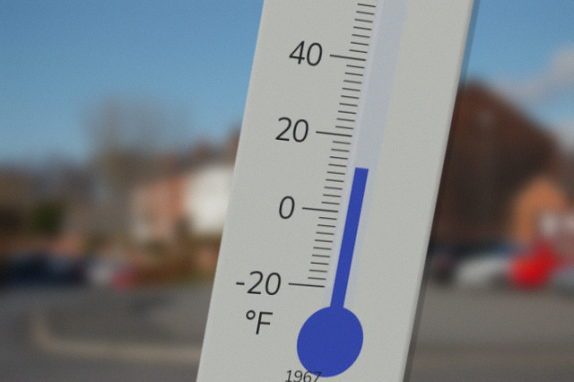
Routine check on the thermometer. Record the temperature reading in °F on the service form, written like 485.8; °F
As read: 12; °F
